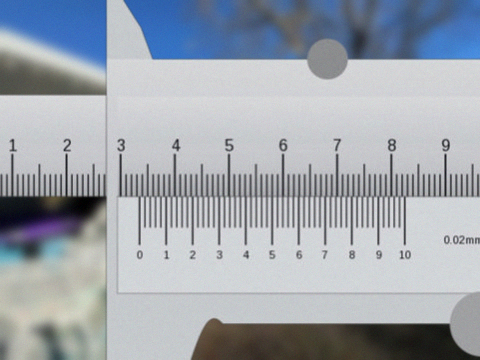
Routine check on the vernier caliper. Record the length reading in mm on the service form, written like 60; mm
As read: 33.5; mm
